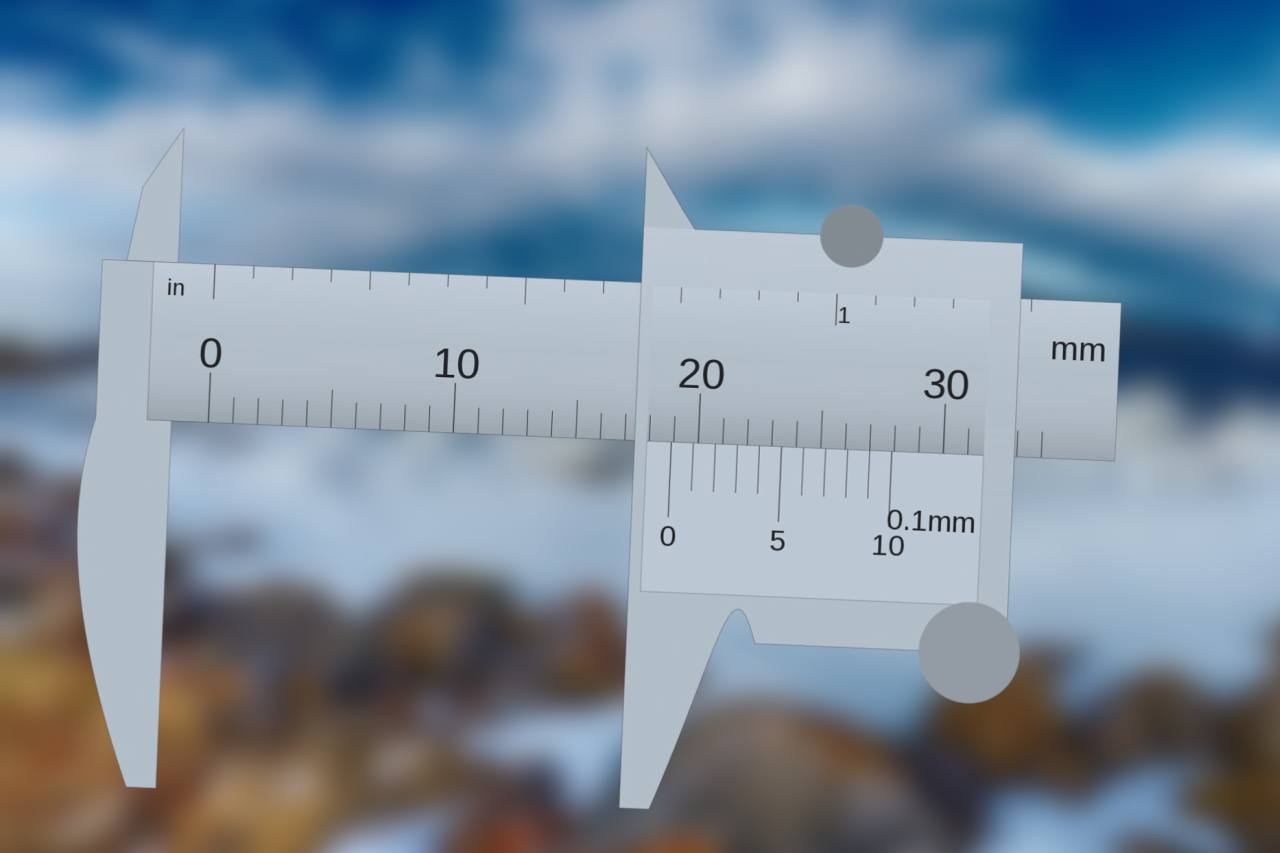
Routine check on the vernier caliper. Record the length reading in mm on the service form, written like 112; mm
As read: 18.9; mm
